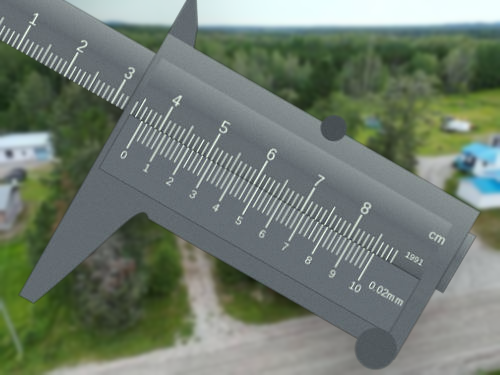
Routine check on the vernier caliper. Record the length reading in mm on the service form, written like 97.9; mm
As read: 36.5; mm
